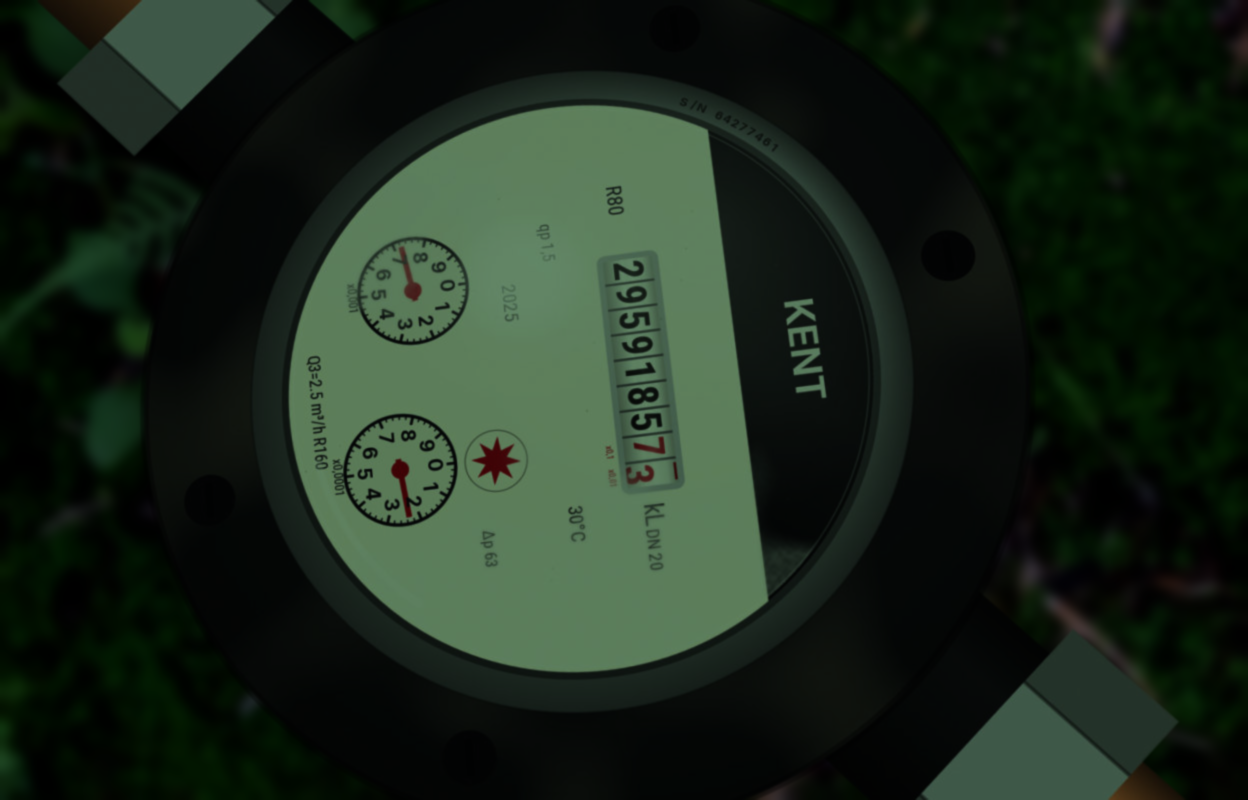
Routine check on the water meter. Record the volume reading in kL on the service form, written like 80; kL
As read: 2959185.7272; kL
